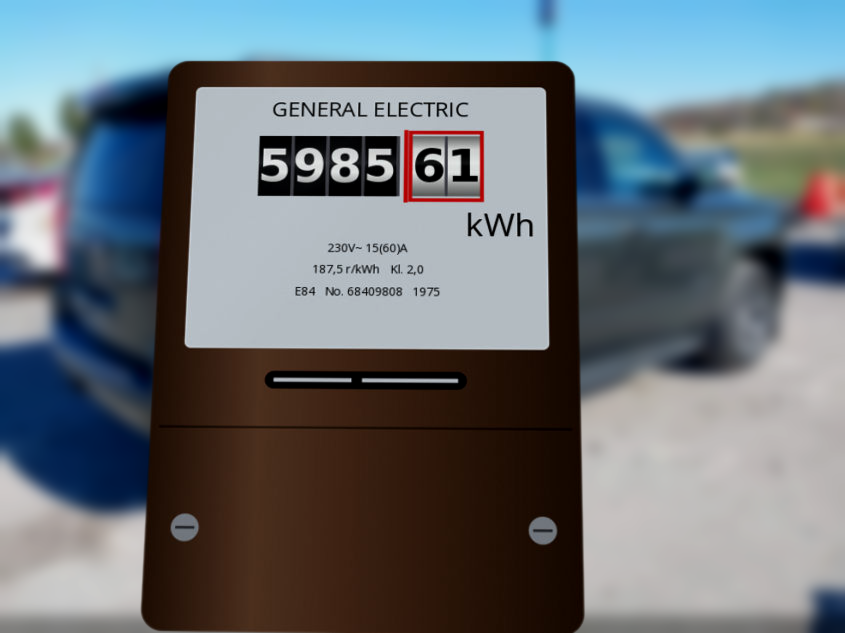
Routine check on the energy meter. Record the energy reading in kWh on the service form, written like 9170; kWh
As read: 5985.61; kWh
